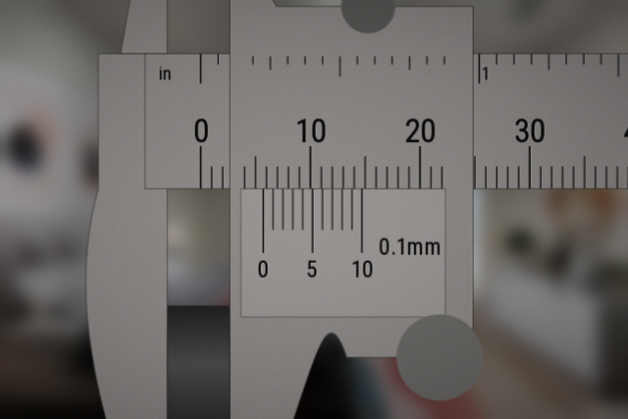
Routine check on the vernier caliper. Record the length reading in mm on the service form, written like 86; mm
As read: 5.7; mm
